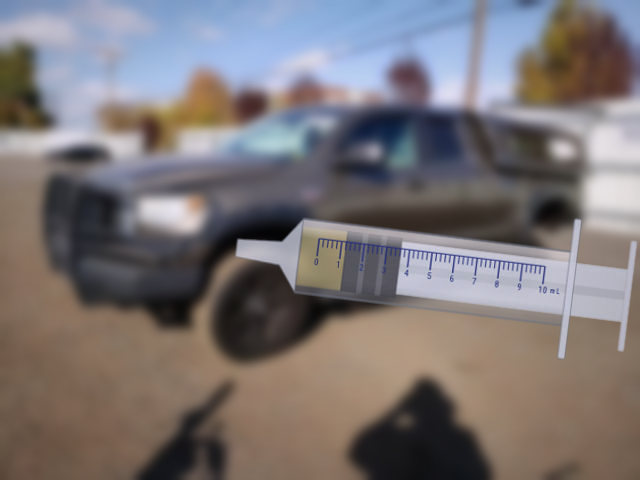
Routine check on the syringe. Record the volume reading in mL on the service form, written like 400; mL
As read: 1.2; mL
